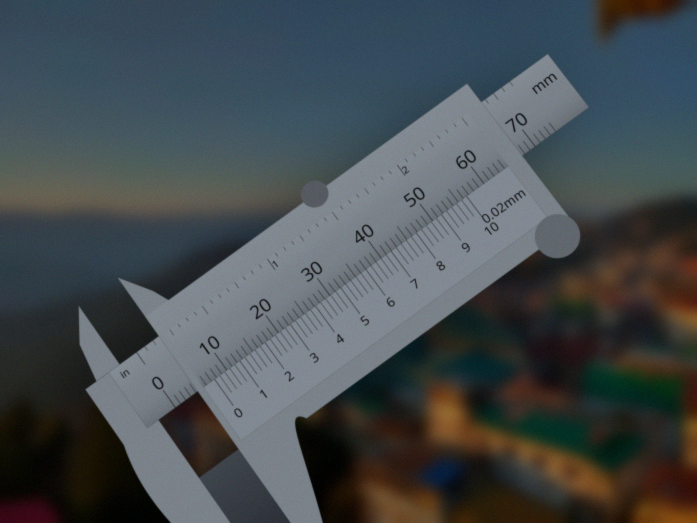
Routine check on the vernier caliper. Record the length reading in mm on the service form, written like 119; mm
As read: 7.6; mm
